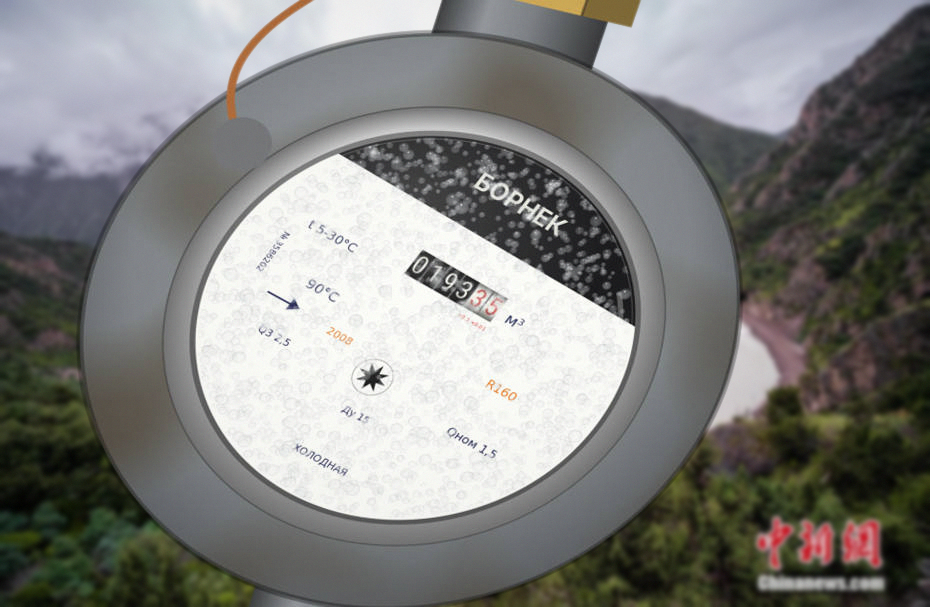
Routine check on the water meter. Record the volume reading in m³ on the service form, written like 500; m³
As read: 193.35; m³
